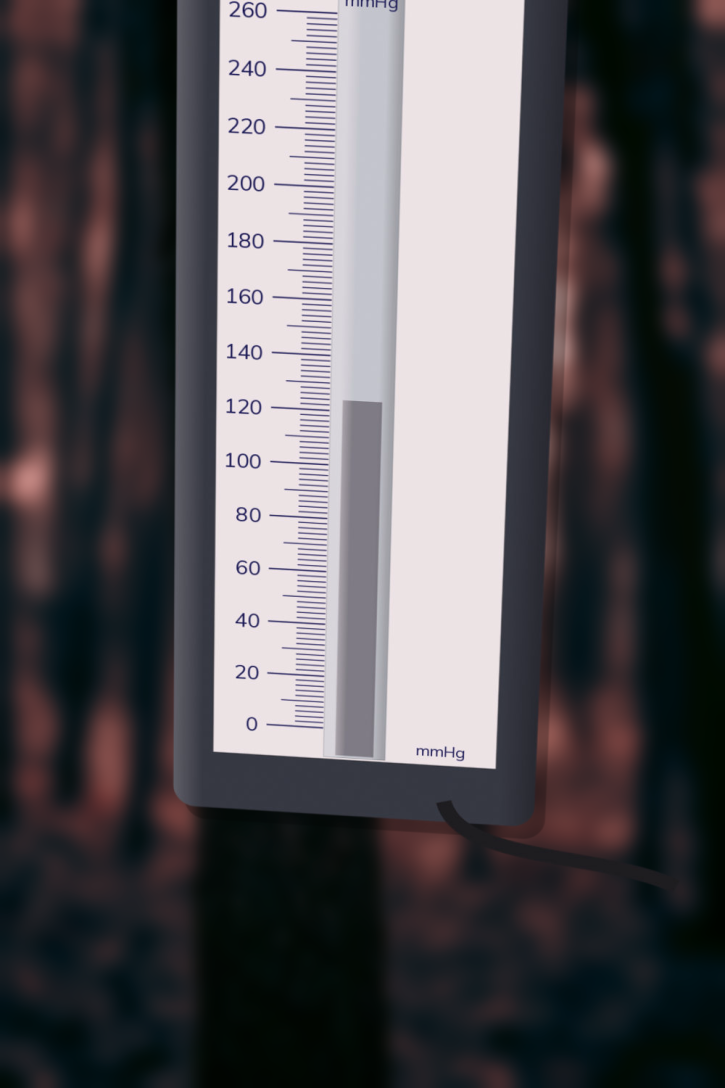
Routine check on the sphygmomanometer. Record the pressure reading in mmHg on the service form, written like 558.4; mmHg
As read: 124; mmHg
